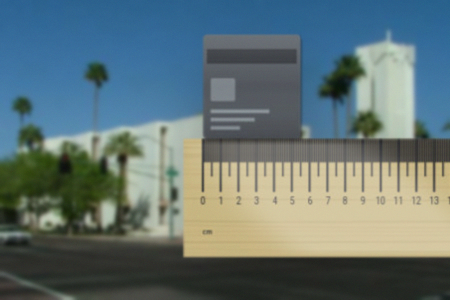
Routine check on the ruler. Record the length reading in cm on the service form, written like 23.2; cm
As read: 5.5; cm
